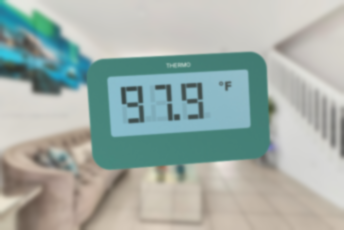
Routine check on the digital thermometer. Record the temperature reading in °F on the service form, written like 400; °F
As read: 97.9; °F
